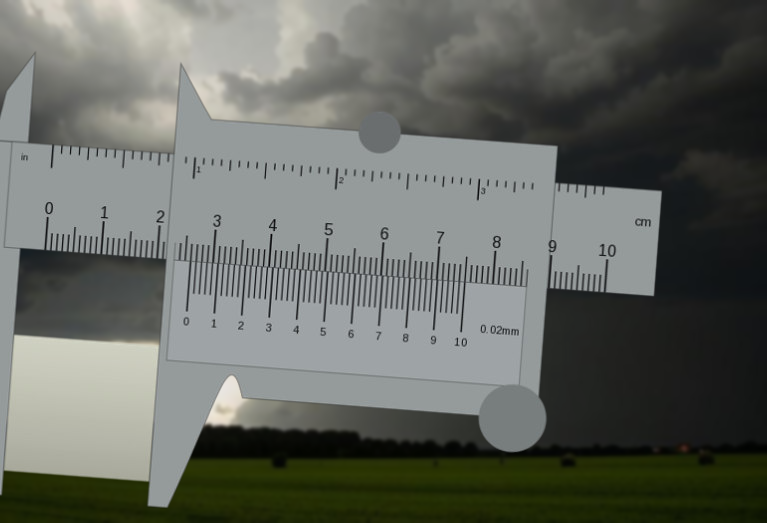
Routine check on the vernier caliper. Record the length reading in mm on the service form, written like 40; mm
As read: 26.0; mm
